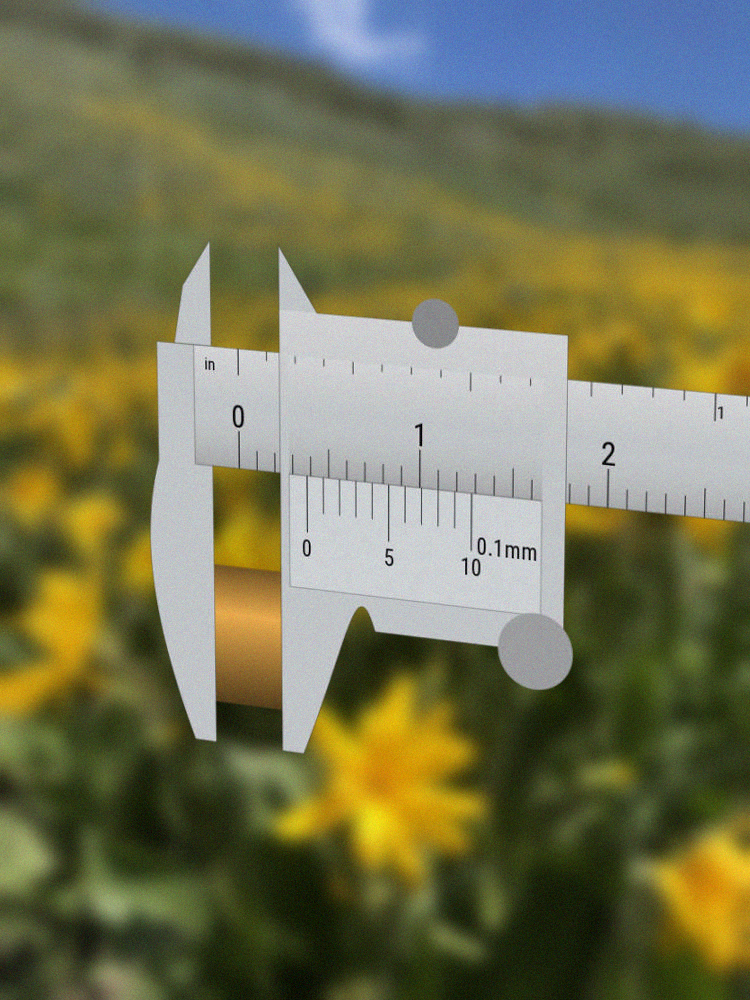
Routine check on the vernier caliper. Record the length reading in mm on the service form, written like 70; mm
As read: 3.8; mm
